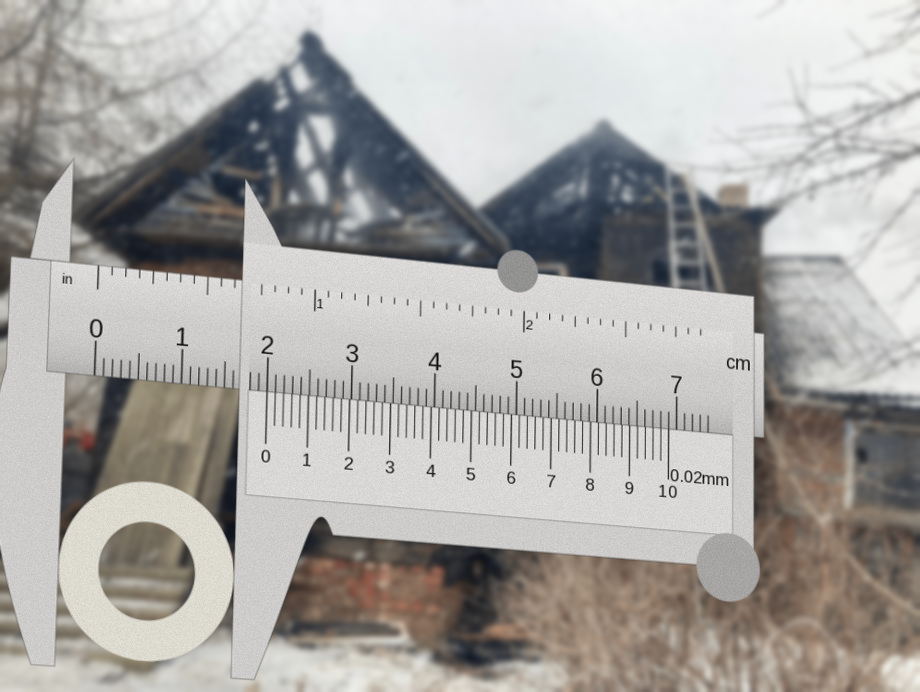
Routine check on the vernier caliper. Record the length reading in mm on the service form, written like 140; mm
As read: 20.0; mm
